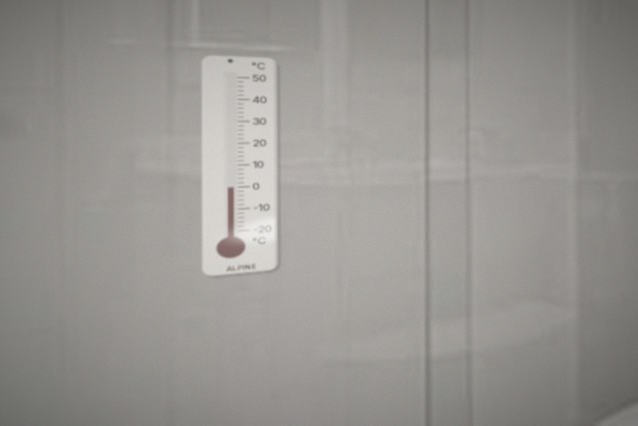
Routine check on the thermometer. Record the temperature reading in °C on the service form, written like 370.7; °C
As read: 0; °C
